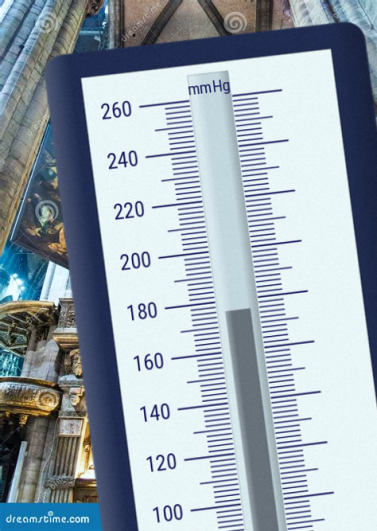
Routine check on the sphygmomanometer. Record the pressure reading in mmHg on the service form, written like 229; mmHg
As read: 176; mmHg
